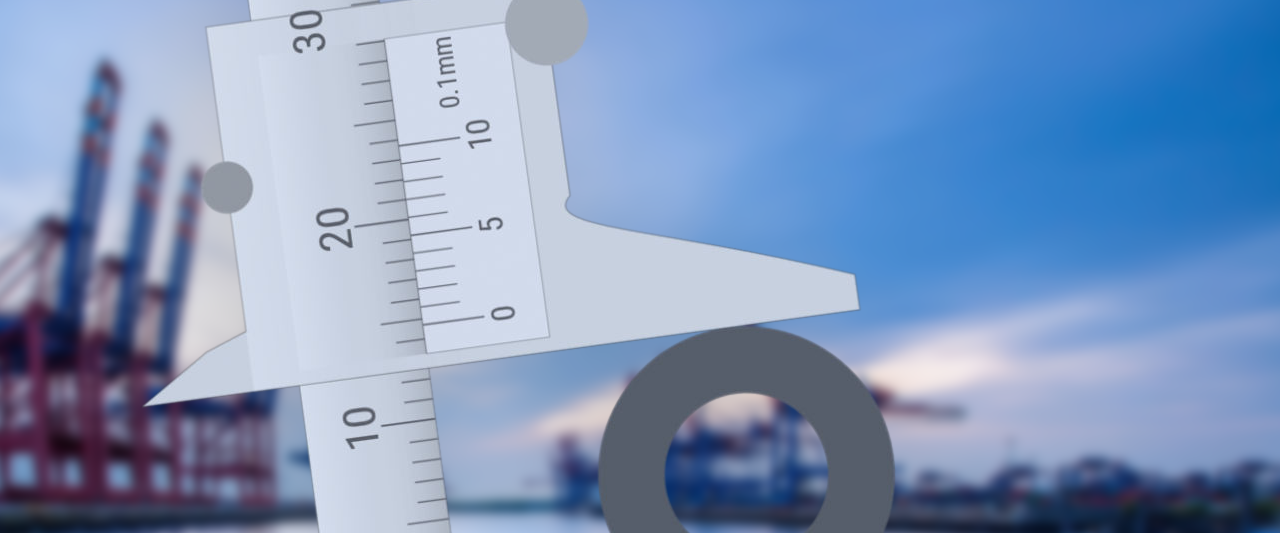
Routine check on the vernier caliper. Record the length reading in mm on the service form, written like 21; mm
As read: 14.7; mm
